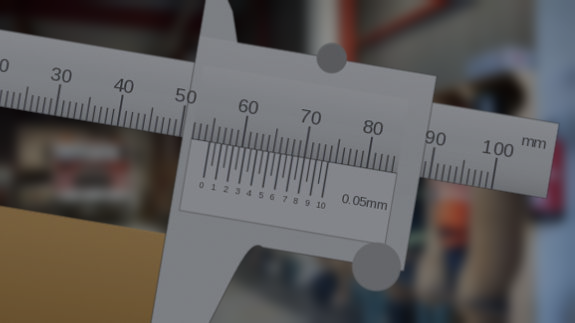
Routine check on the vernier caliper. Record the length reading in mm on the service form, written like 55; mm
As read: 54.8; mm
